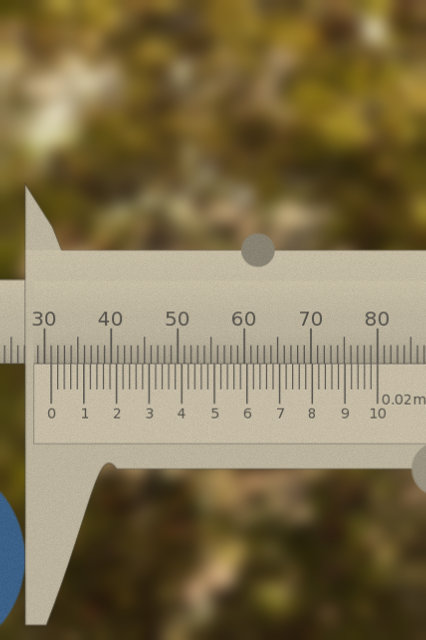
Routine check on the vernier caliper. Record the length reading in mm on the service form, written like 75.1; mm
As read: 31.0; mm
